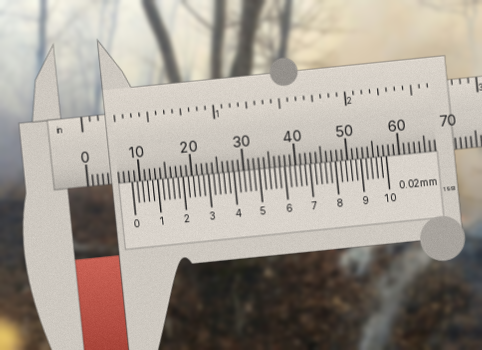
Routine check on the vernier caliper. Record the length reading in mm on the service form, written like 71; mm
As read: 8.5; mm
